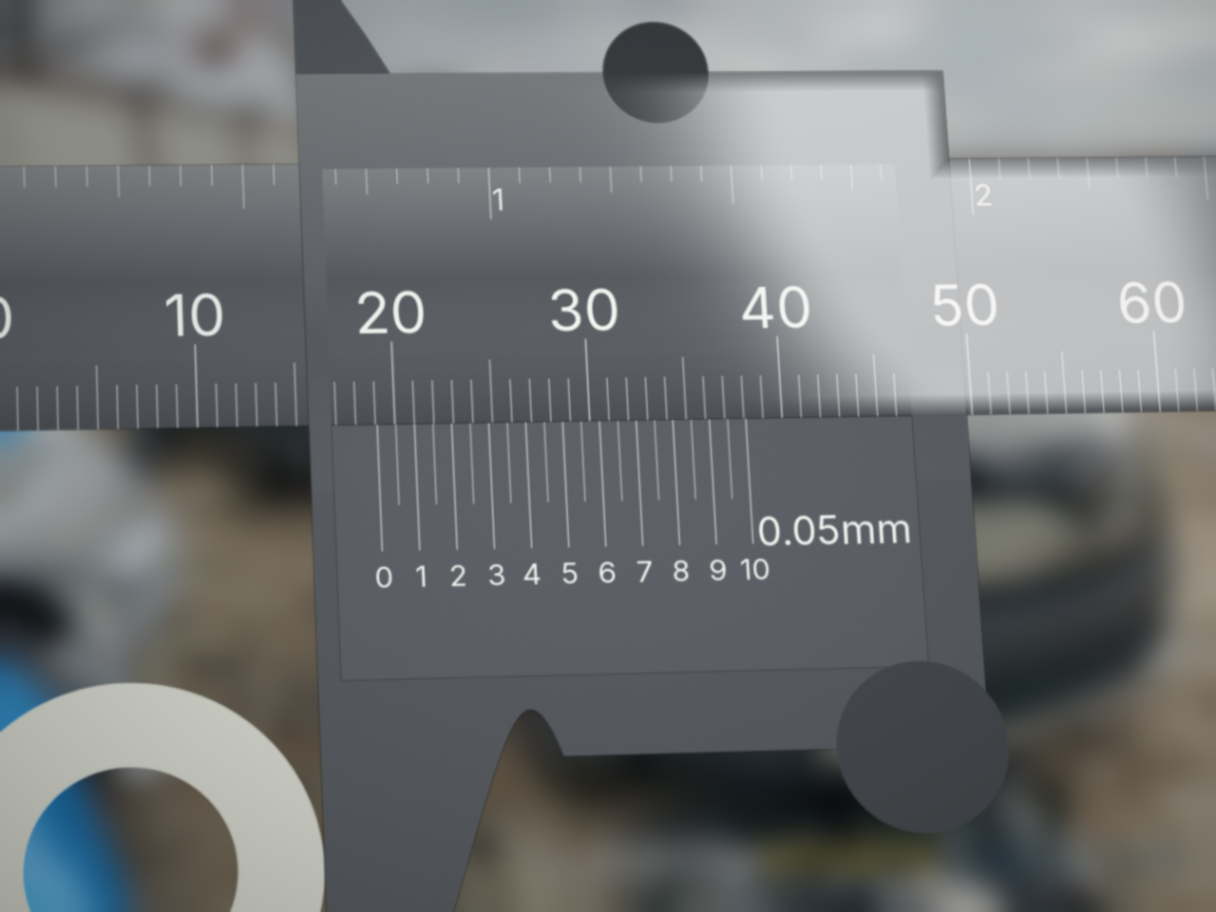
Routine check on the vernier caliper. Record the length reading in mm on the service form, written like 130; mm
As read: 19.1; mm
